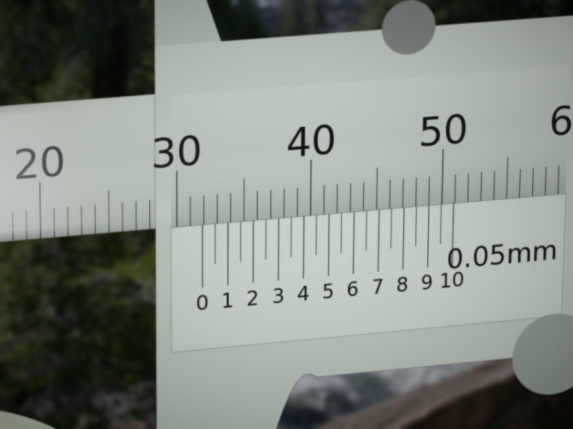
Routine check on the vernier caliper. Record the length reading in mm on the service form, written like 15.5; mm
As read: 31.9; mm
